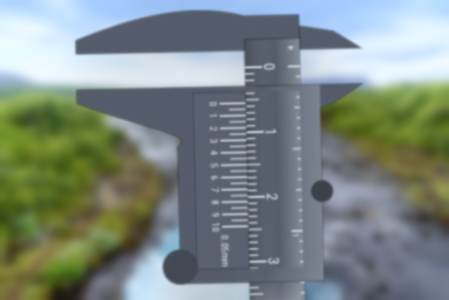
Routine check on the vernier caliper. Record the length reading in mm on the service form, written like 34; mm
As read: 5.5; mm
